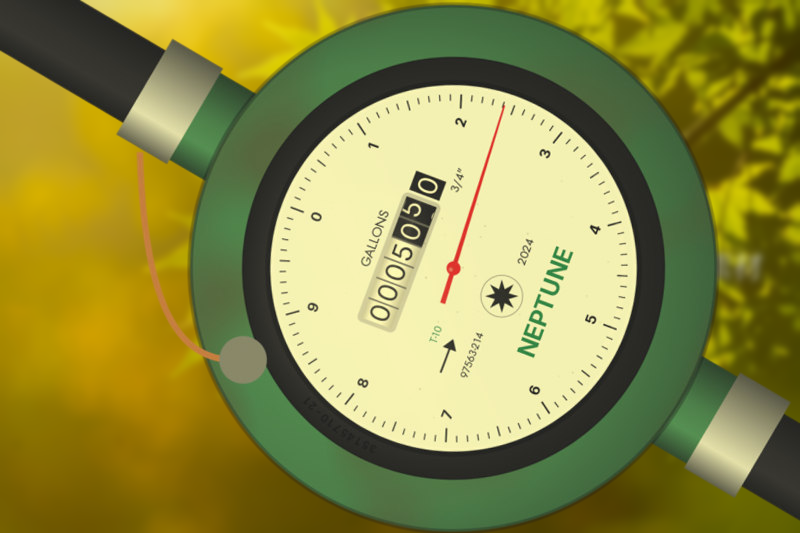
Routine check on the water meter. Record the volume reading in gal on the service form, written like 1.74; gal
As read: 5052.4; gal
